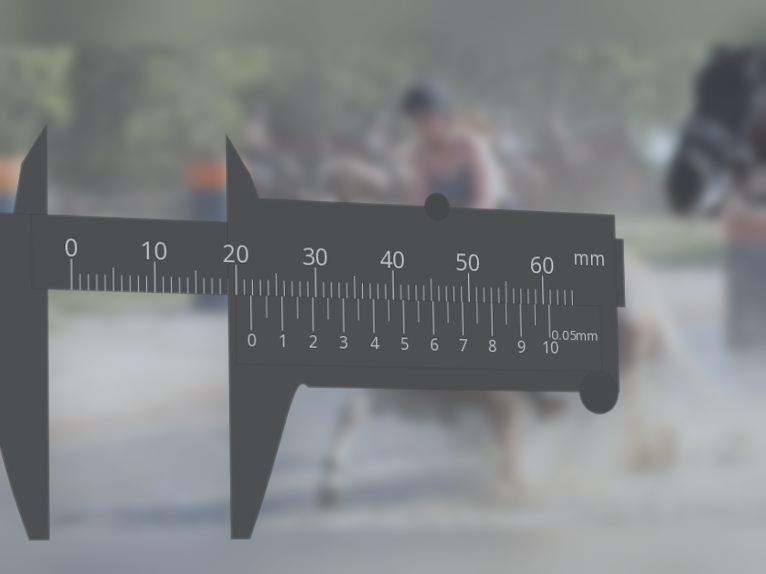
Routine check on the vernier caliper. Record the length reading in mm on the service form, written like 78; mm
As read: 21.8; mm
